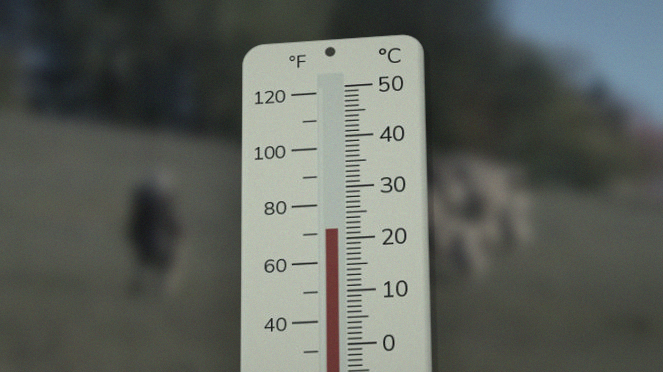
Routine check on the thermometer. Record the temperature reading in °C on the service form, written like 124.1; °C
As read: 22; °C
